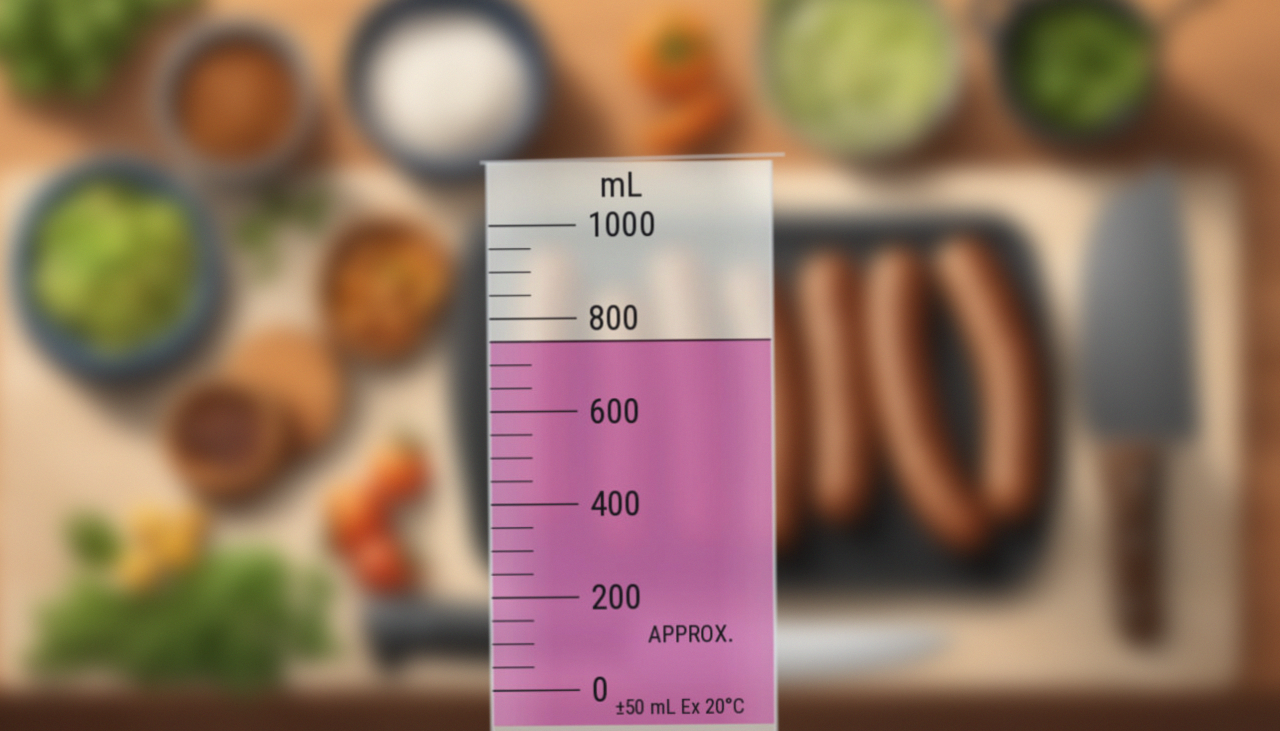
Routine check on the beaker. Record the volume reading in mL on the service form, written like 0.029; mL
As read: 750; mL
